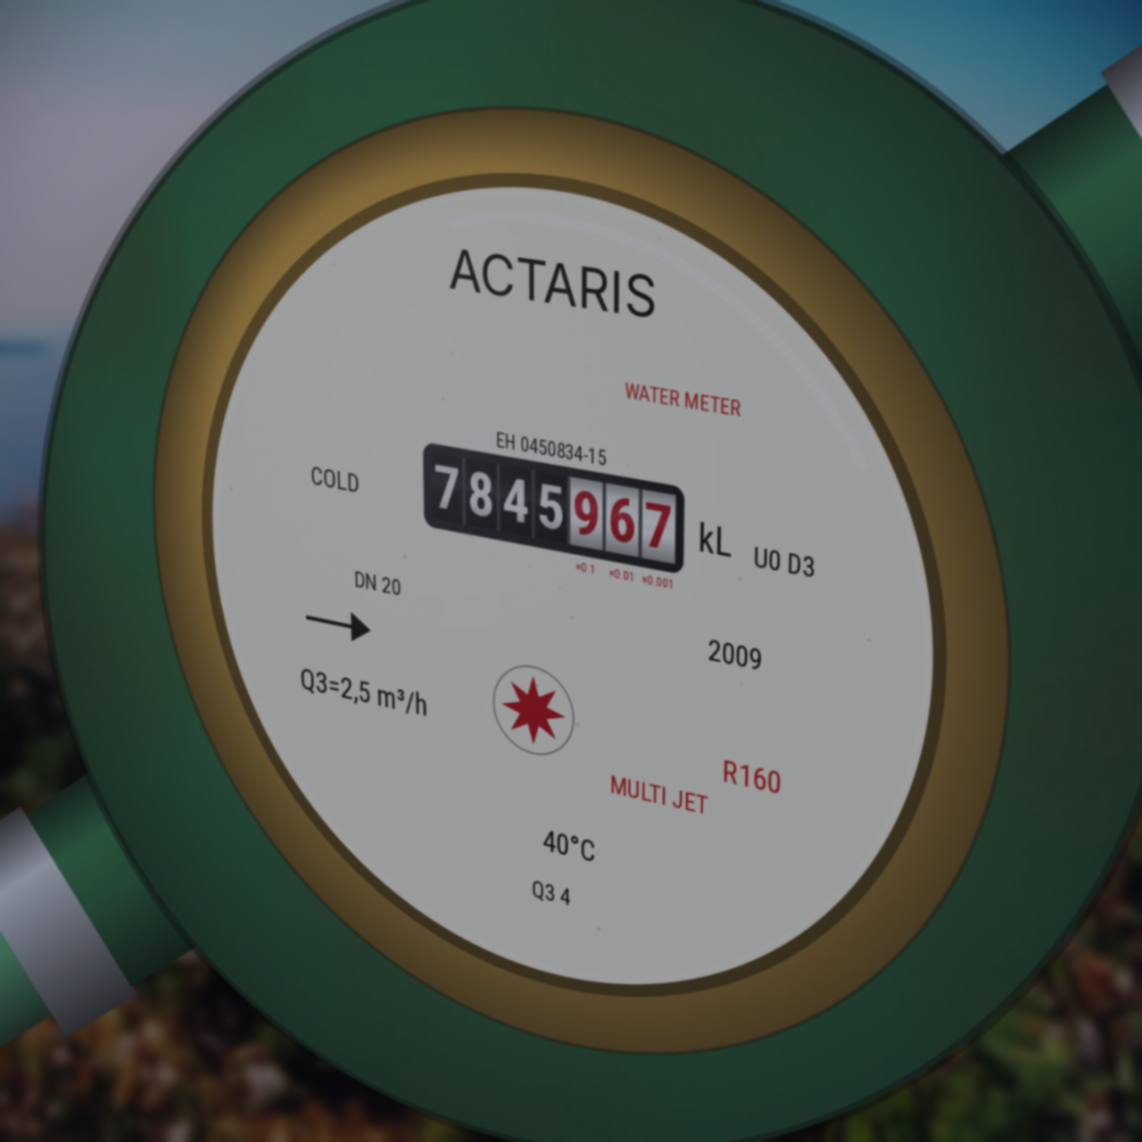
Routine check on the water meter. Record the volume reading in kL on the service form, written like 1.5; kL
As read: 7845.967; kL
